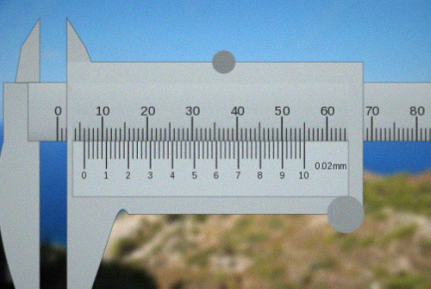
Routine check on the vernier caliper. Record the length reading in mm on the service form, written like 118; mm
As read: 6.0; mm
